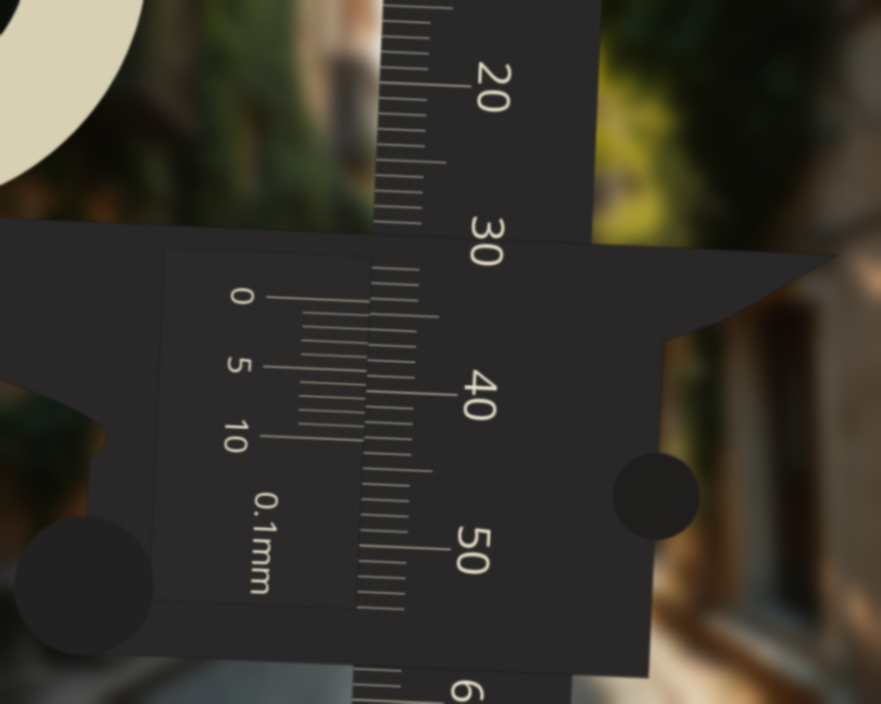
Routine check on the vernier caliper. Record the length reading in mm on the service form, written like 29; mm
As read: 34.2; mm
